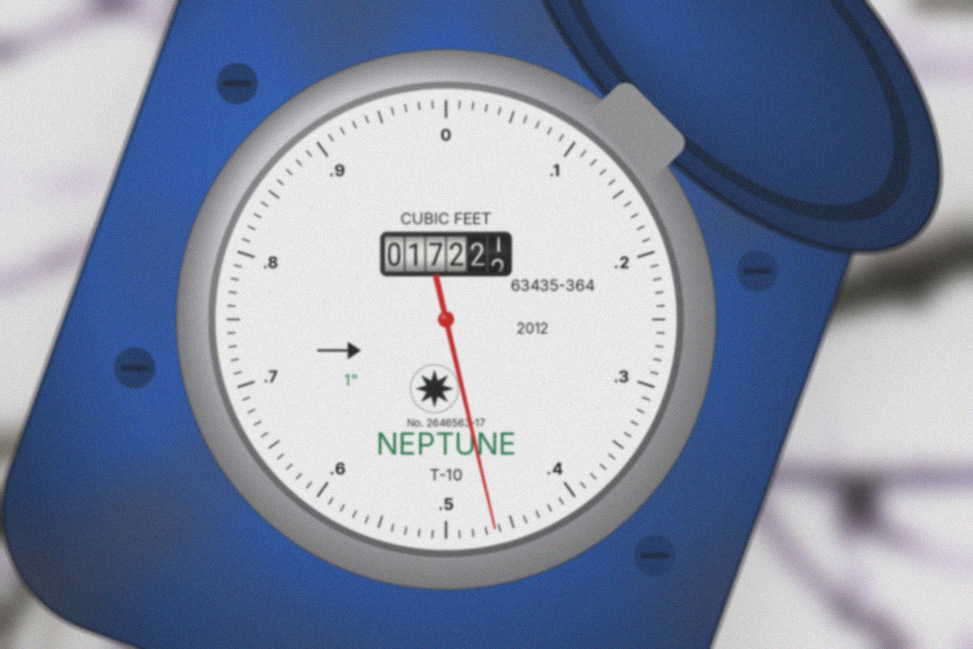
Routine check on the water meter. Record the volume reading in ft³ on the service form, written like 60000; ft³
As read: 17221.46; ft³
